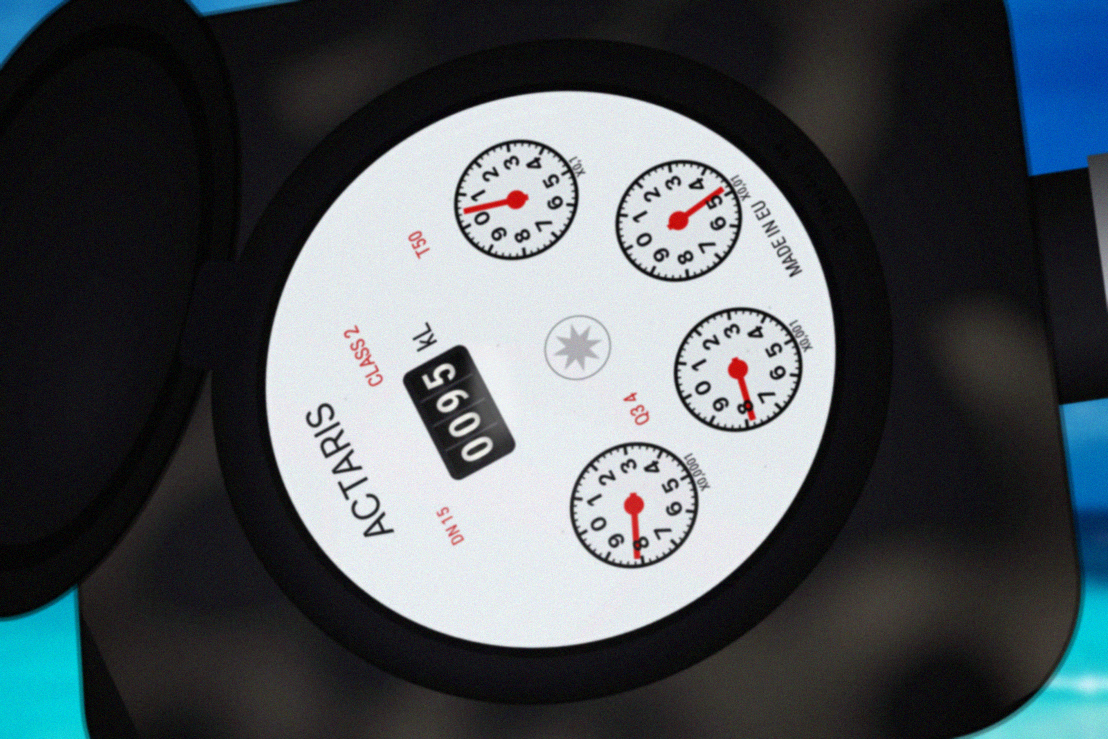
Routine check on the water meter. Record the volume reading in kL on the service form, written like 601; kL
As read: 95.0478; kL
